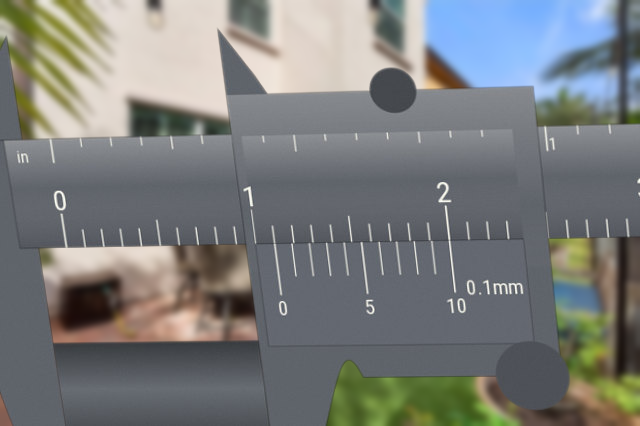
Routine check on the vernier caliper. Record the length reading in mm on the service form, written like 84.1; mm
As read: 11.0; mm
